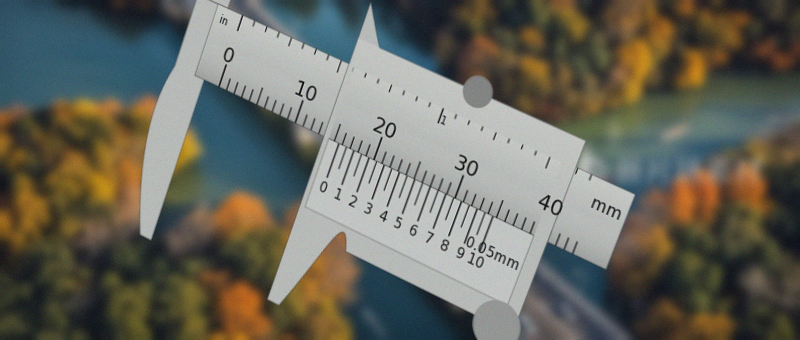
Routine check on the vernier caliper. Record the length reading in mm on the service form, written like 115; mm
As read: 15.6; mm
